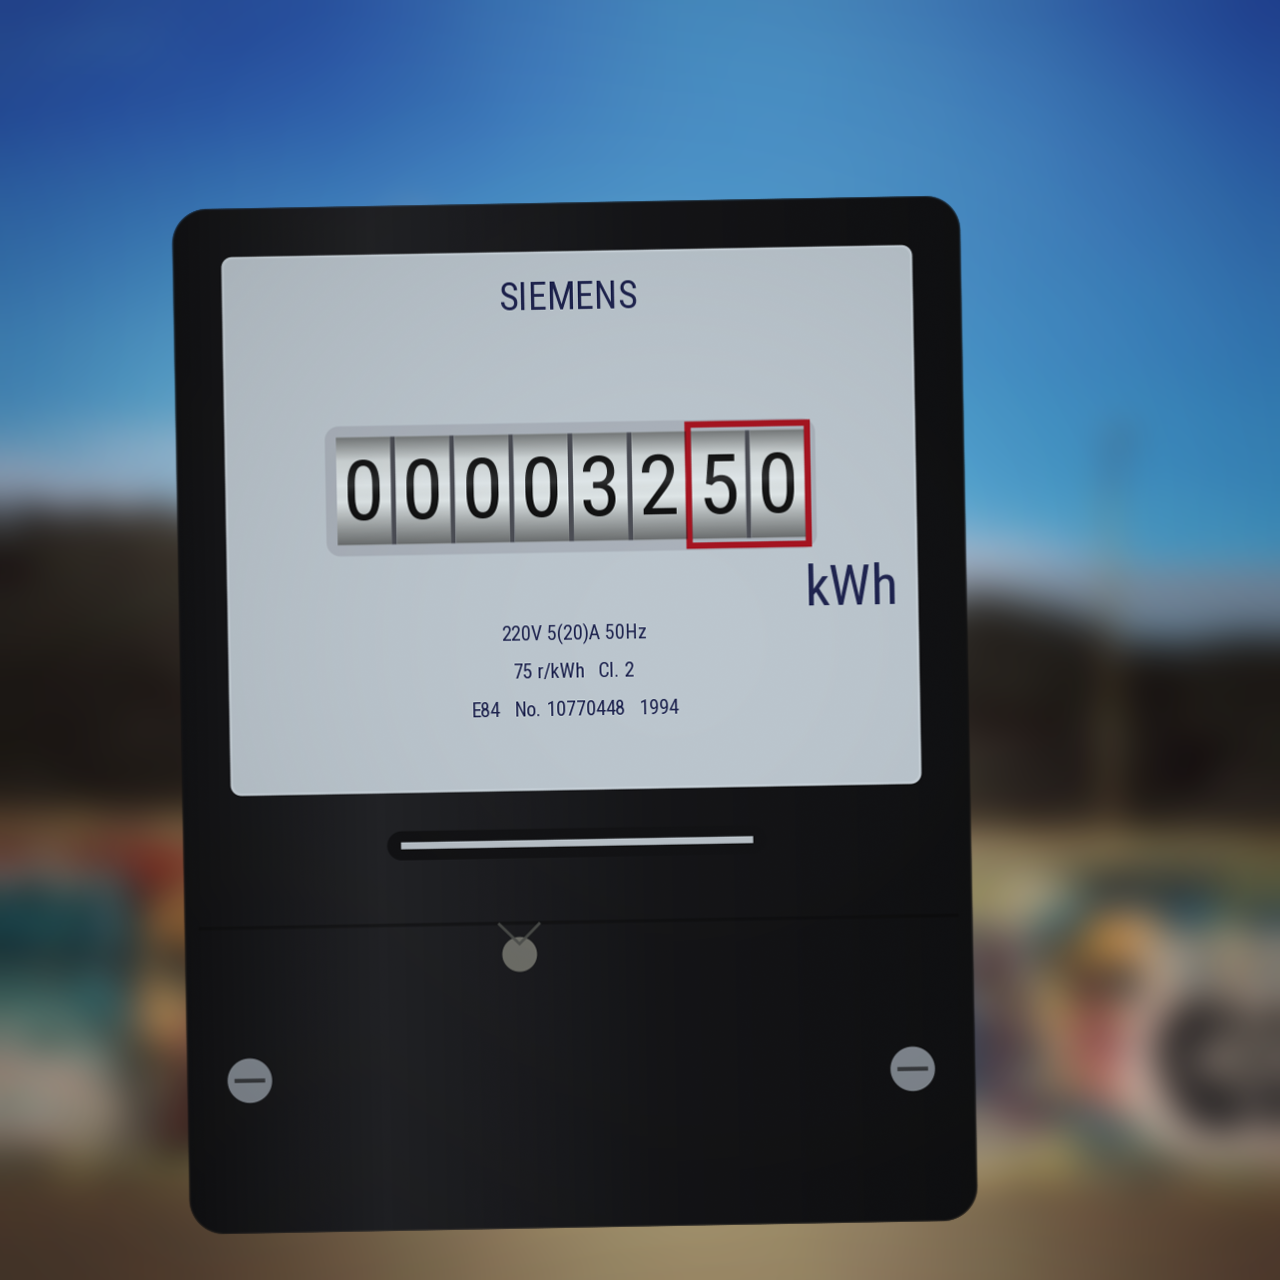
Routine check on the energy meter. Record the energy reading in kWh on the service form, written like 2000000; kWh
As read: 32.50; kWh
